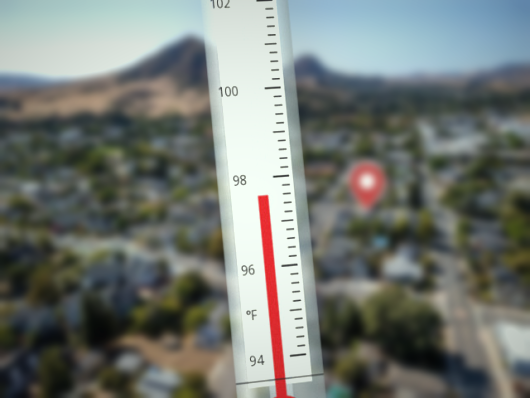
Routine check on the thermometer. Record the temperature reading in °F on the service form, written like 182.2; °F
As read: 97.6; °F
